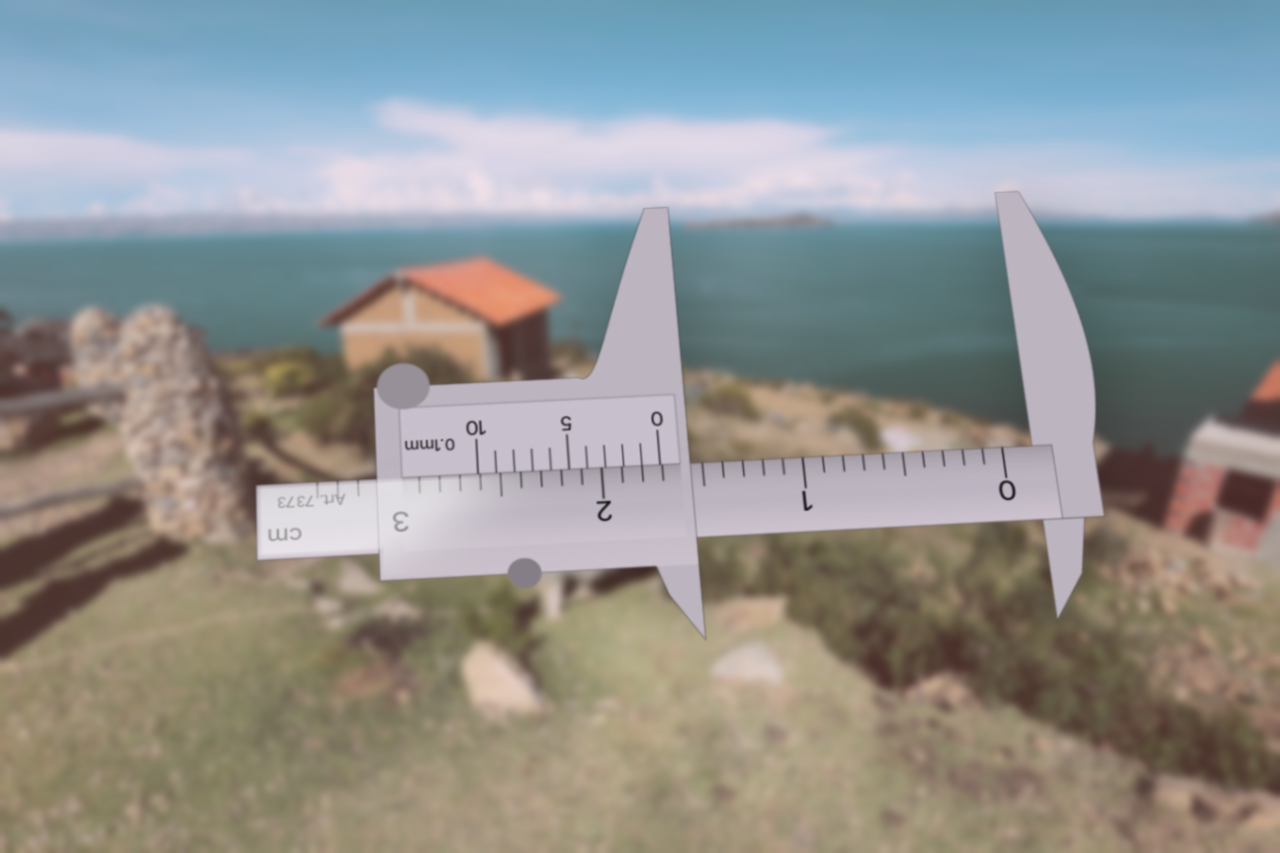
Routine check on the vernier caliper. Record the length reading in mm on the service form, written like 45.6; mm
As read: 17.1; mm
